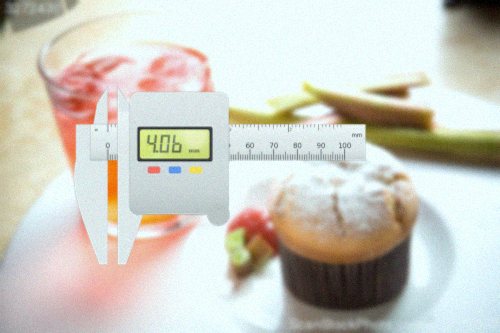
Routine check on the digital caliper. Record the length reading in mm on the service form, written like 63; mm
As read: 4.06; mm
